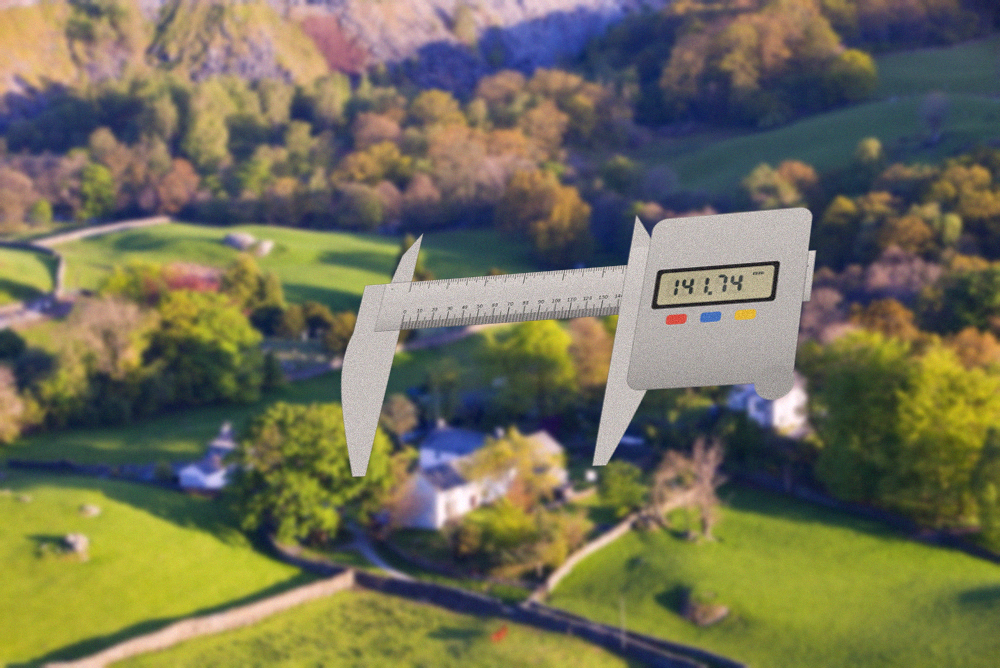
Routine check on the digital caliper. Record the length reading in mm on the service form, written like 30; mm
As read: 141.74; mm
